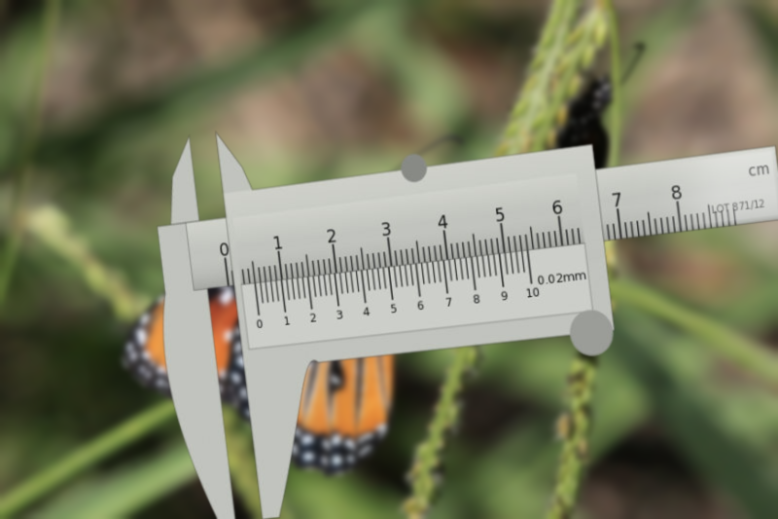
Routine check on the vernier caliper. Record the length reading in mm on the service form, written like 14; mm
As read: 5.0; mm
